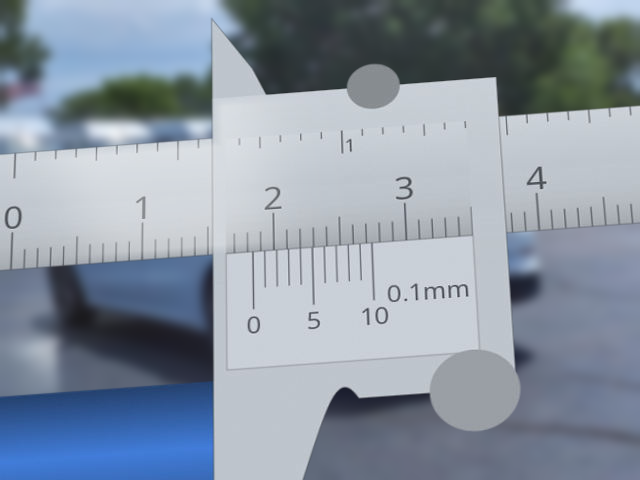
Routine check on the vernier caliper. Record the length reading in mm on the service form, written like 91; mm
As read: 18.4; mm
